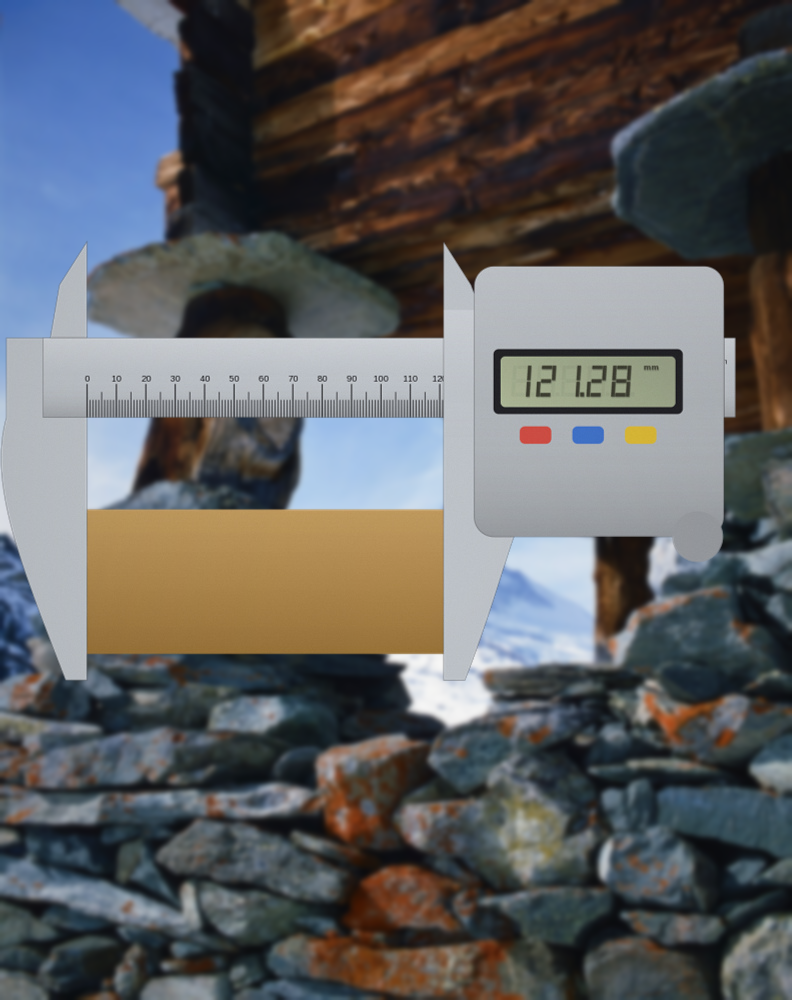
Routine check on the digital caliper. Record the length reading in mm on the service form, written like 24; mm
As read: 121.28; mm
